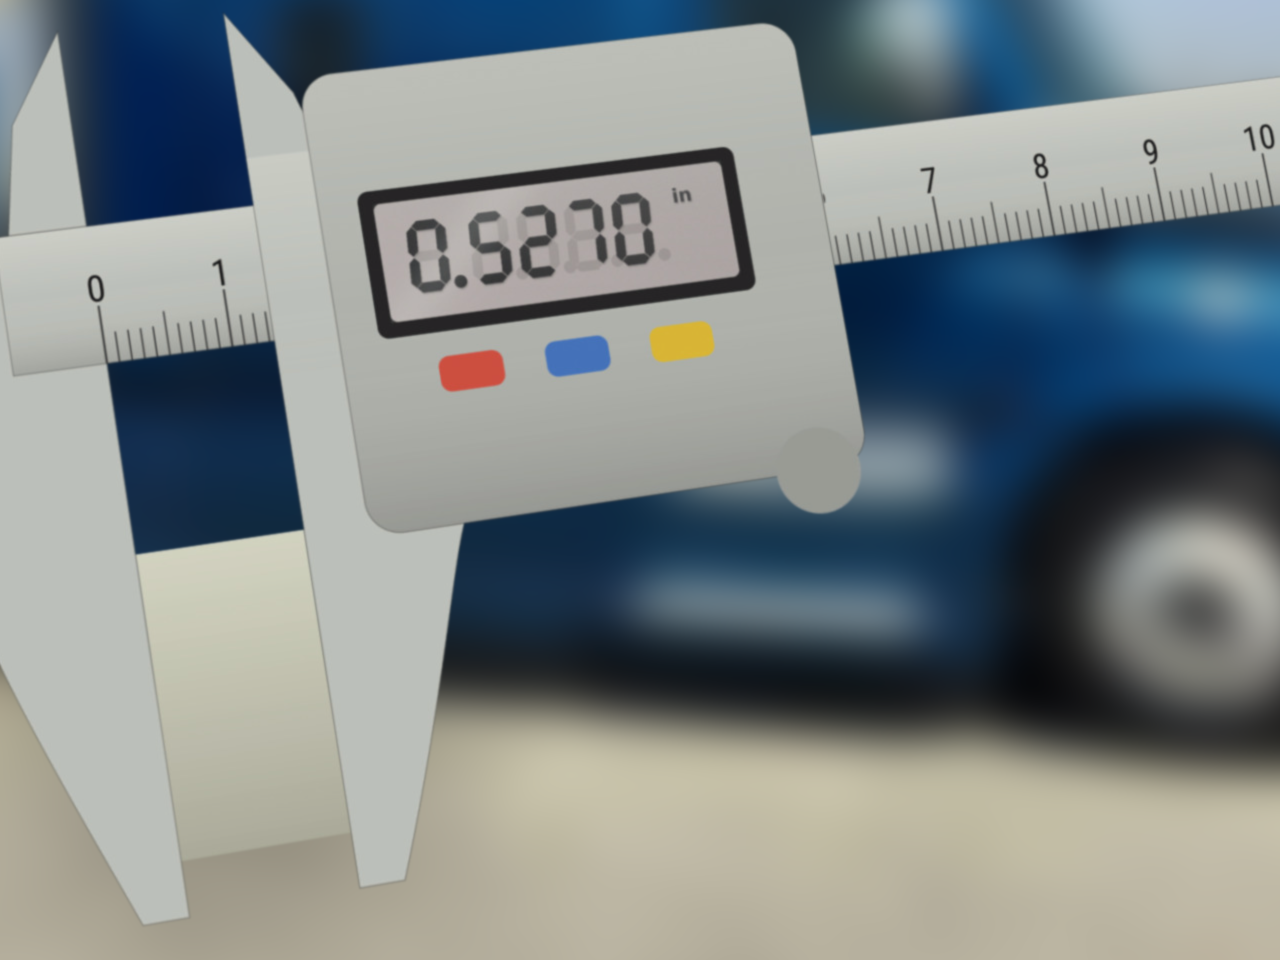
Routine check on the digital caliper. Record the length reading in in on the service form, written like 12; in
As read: 0.5270; in
